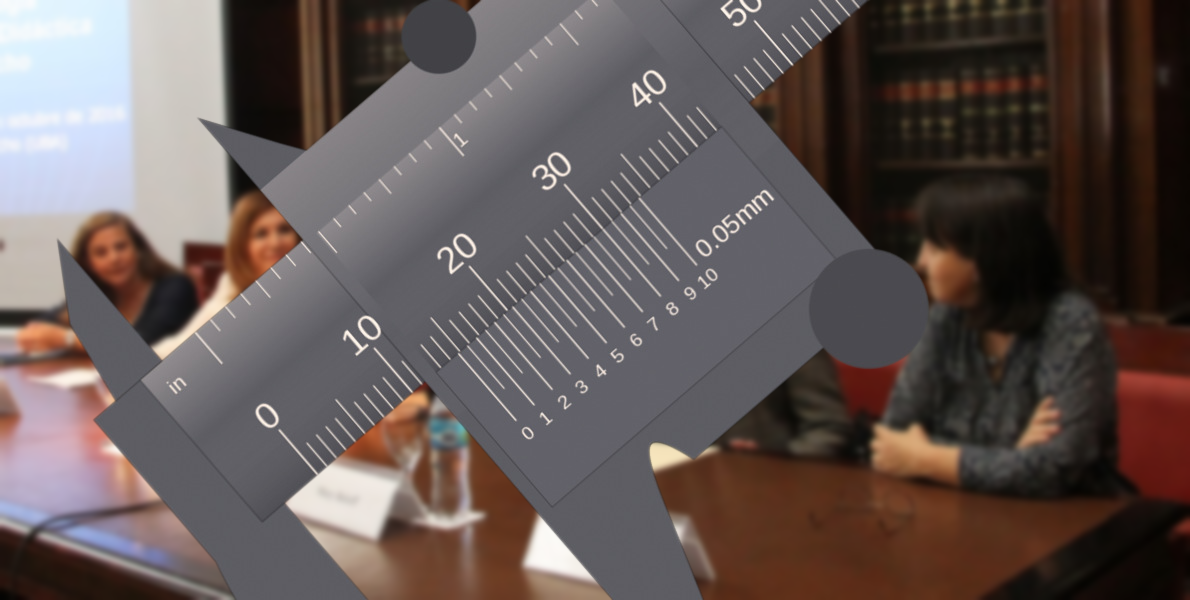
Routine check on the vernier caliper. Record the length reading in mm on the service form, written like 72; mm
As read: 14.8; mm
